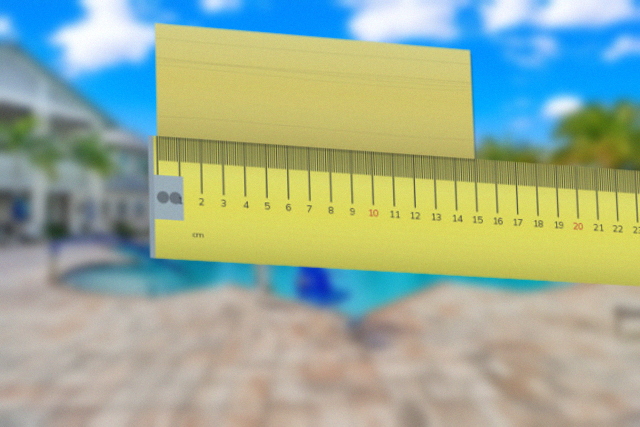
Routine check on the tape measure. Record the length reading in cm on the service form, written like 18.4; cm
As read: 15; cm
